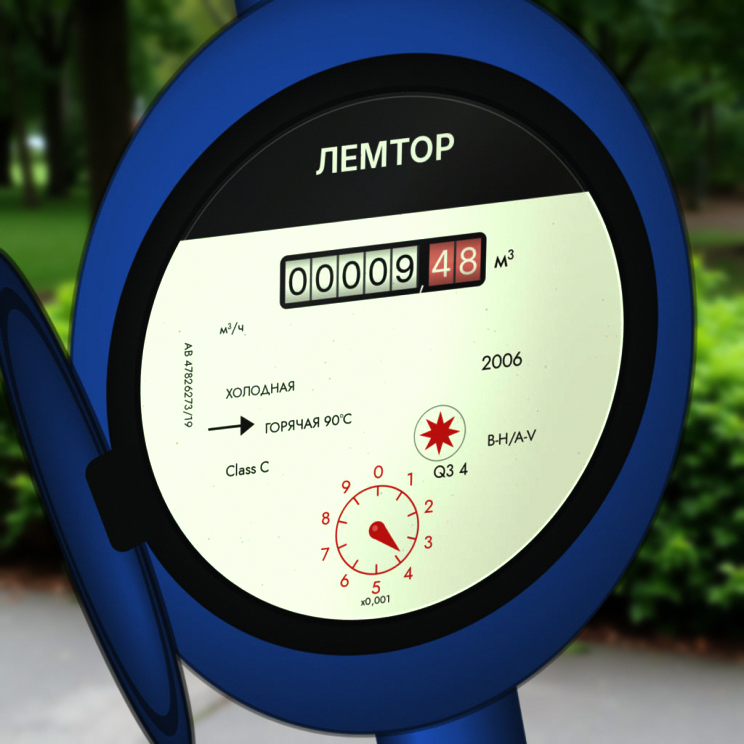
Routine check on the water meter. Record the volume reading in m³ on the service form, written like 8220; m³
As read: 9.483; m³
